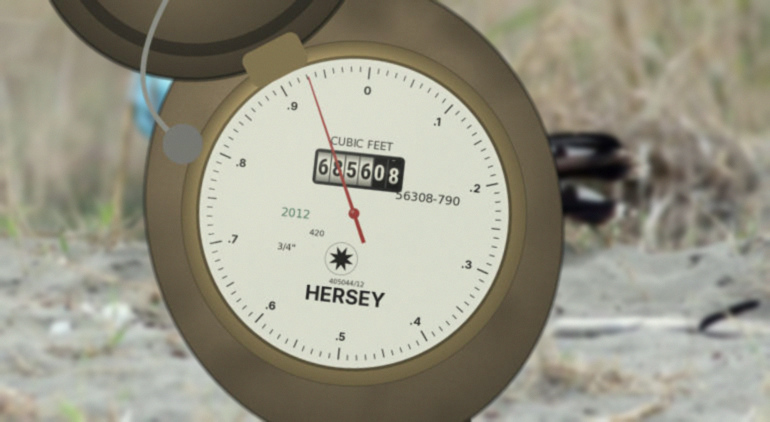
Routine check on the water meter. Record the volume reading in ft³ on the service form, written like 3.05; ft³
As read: 685607.93; ft³
